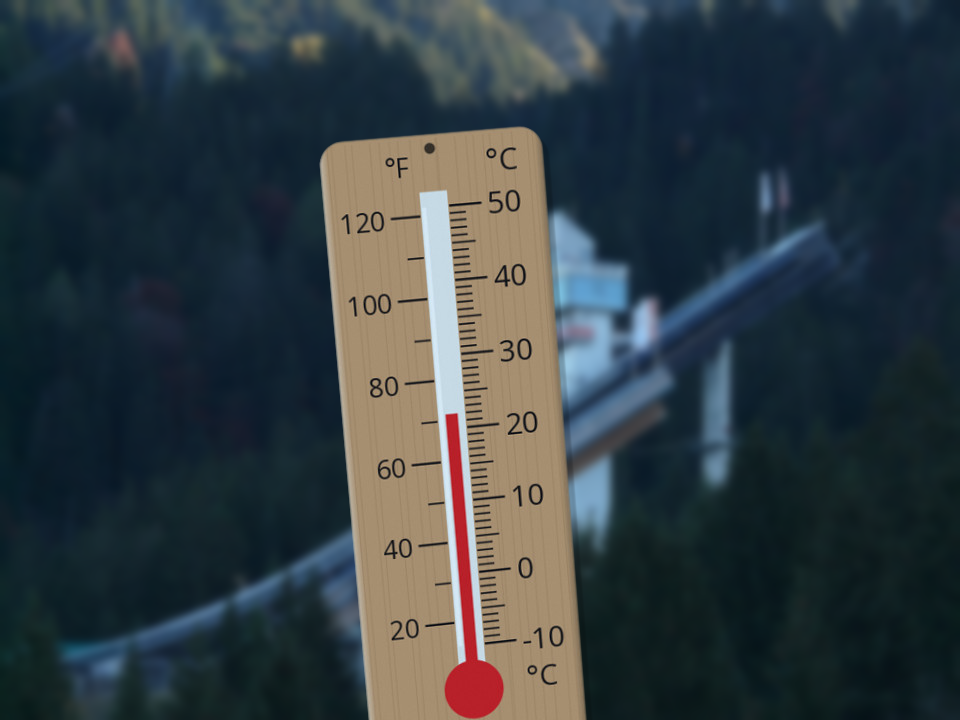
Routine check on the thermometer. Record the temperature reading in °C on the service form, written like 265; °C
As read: 22; °C
